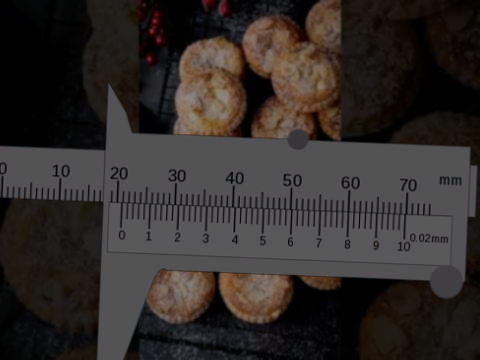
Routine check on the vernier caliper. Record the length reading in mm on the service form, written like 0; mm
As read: 20.8; mm
